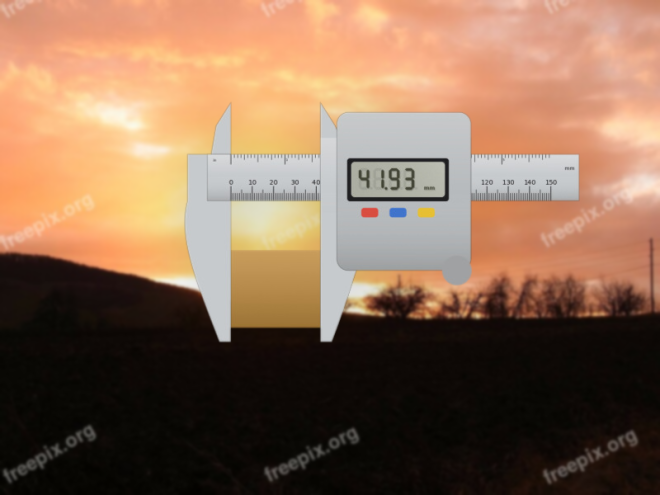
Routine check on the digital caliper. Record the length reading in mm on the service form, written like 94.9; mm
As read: 41.93; mm
